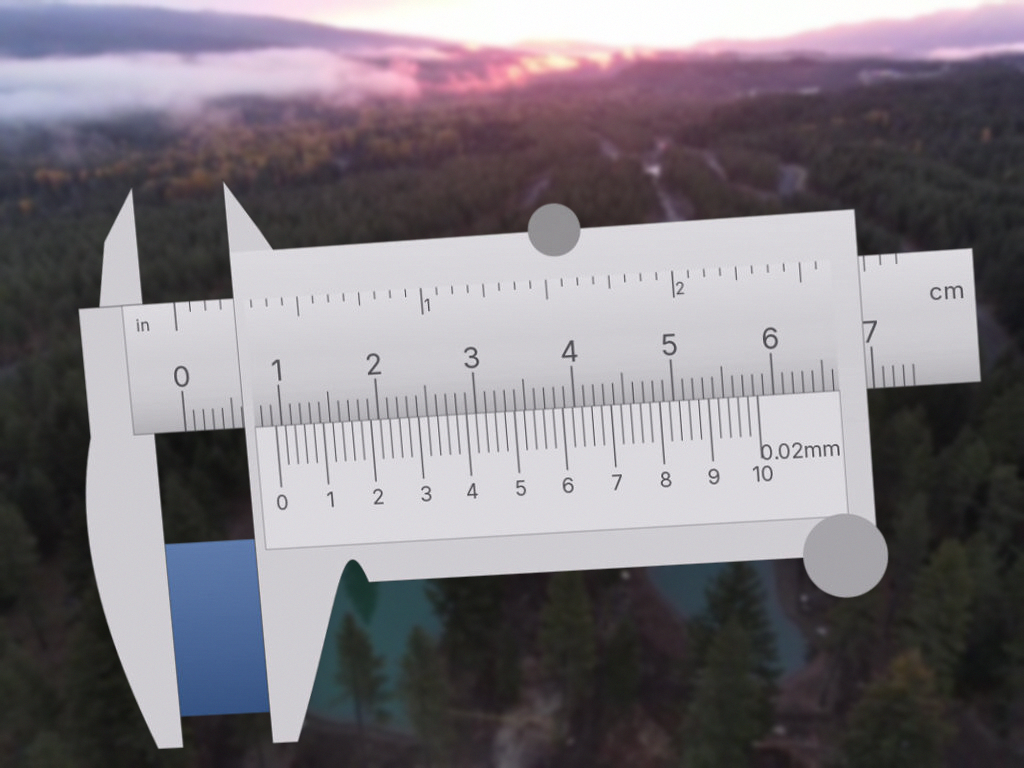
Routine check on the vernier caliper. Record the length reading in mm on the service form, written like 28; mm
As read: 9.4; mm
